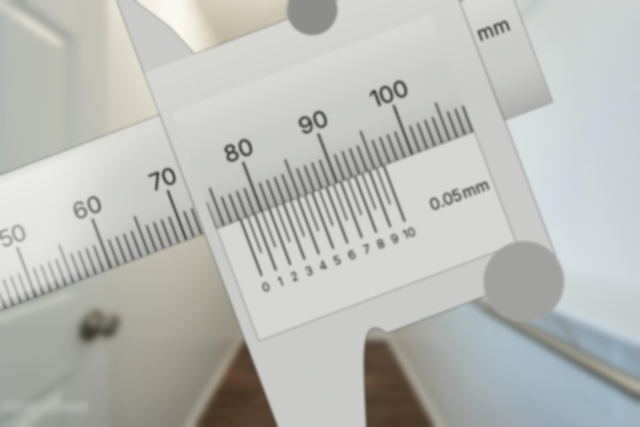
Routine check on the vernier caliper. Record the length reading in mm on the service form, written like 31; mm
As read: 77.2; mm
